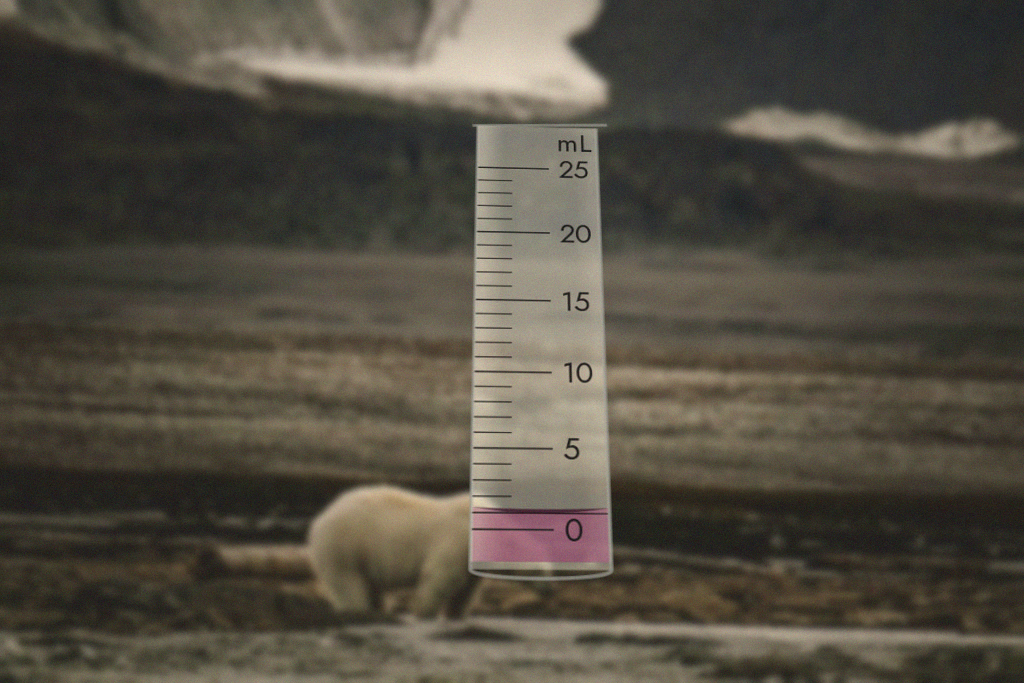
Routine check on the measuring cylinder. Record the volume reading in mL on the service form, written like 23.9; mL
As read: 1; mL
